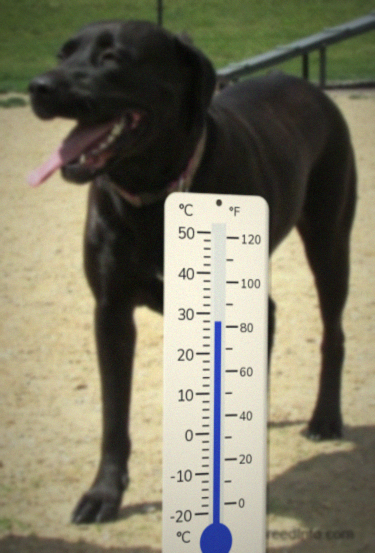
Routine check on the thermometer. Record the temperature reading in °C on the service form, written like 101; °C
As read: 28; °C
